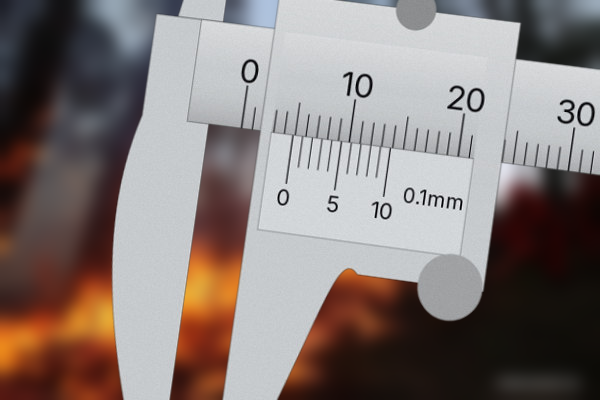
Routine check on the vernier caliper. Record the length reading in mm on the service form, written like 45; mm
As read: 4.8; mm
